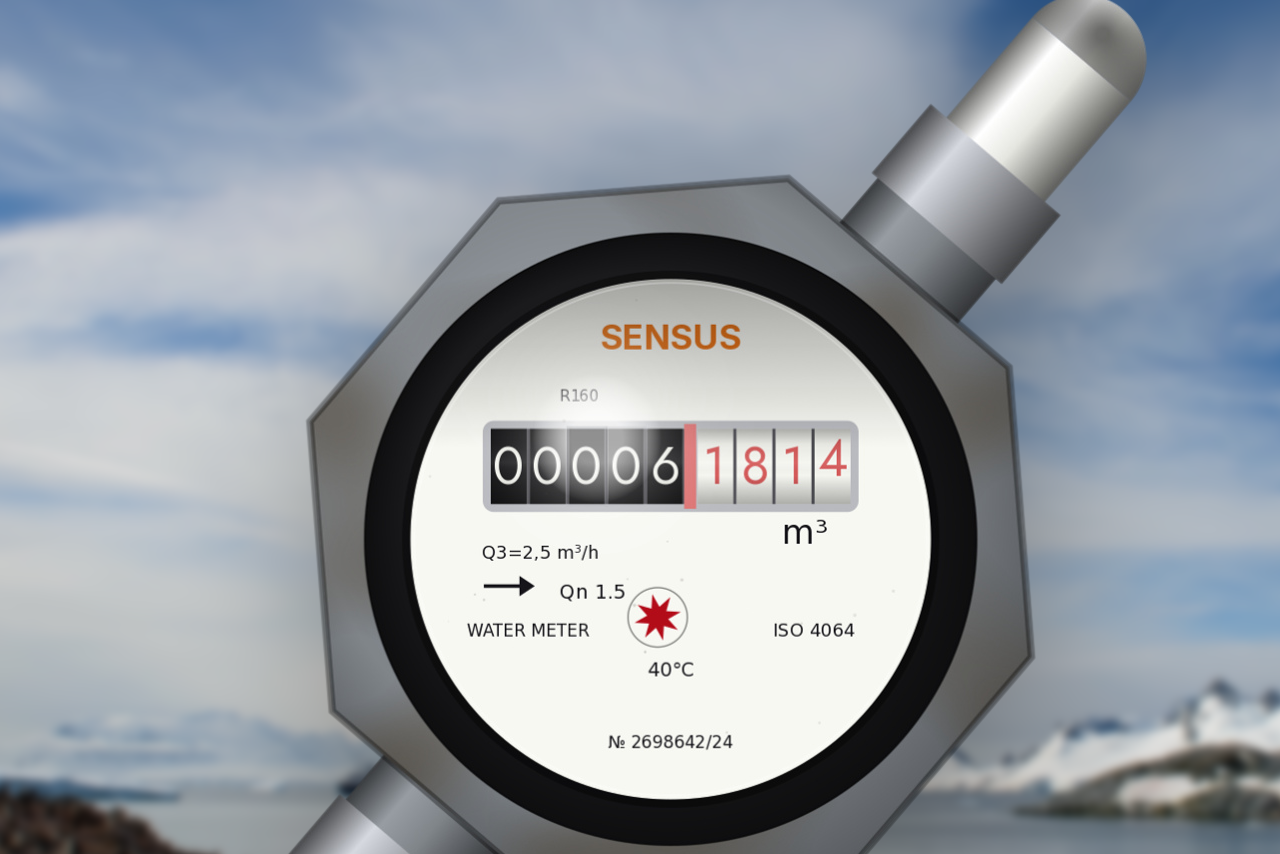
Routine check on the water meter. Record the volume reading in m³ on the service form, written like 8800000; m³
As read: 6.1814; m³
